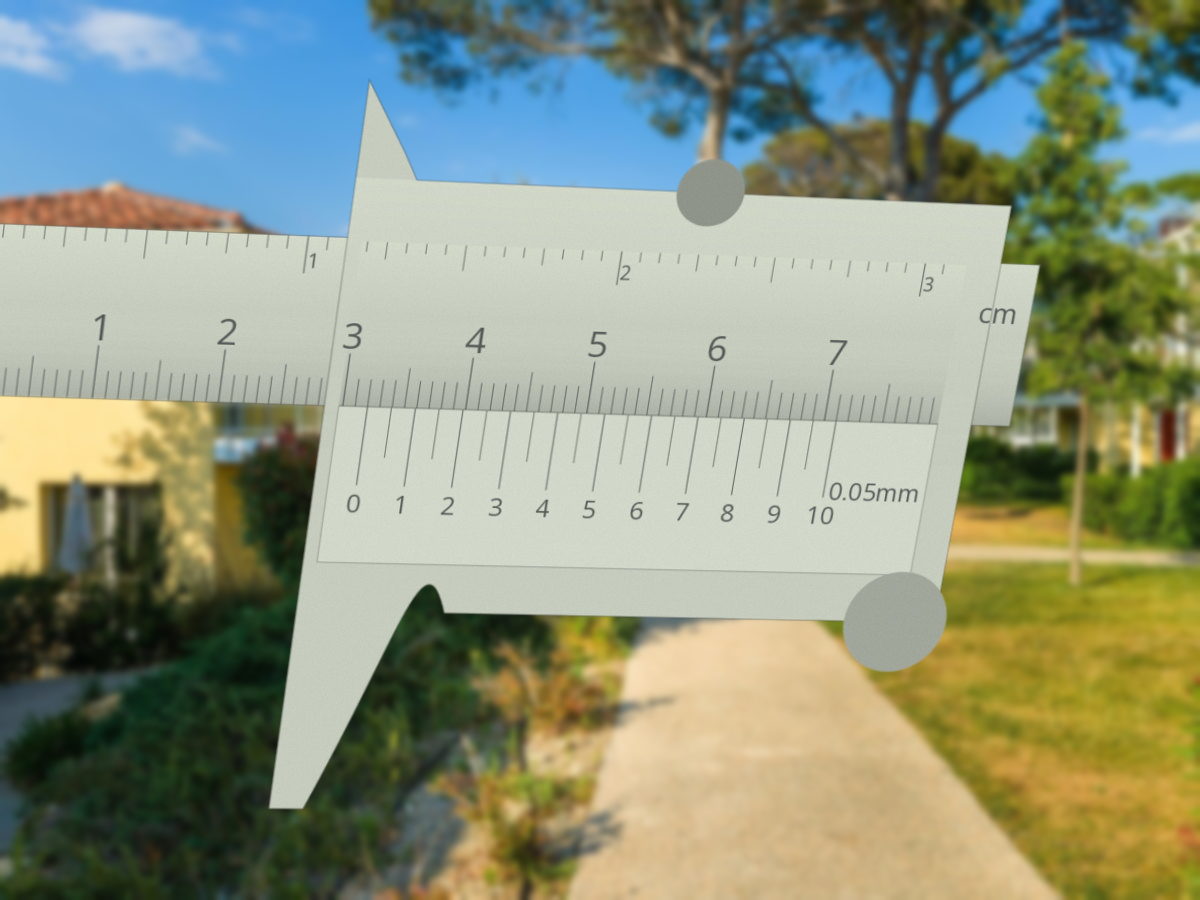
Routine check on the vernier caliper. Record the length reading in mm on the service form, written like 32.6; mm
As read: 32.0; mm
